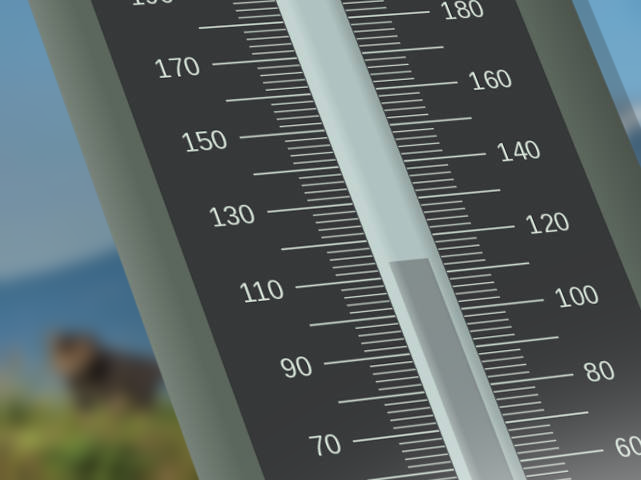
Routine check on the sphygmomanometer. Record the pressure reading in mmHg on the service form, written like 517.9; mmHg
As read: 114; mmHg
